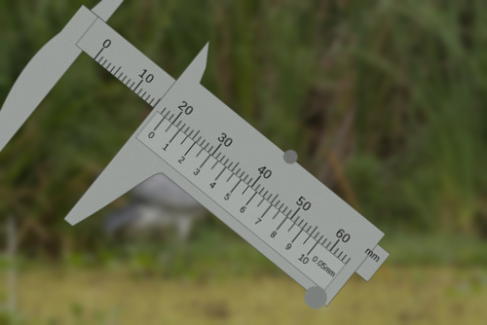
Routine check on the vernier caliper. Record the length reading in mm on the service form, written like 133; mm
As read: 18.0; mm
